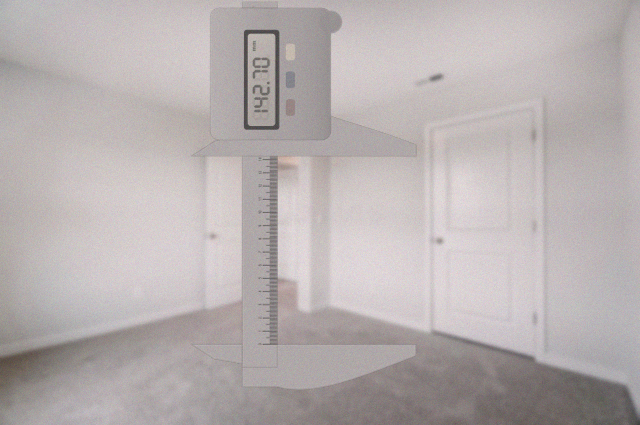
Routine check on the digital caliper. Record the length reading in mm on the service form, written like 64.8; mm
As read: 142.70; mm
